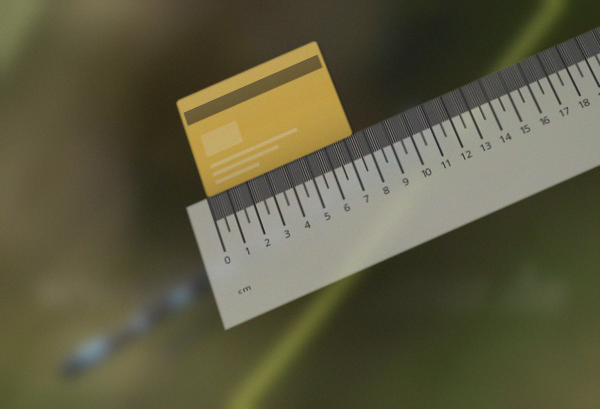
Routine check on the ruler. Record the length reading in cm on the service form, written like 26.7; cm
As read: 7.5; cm
